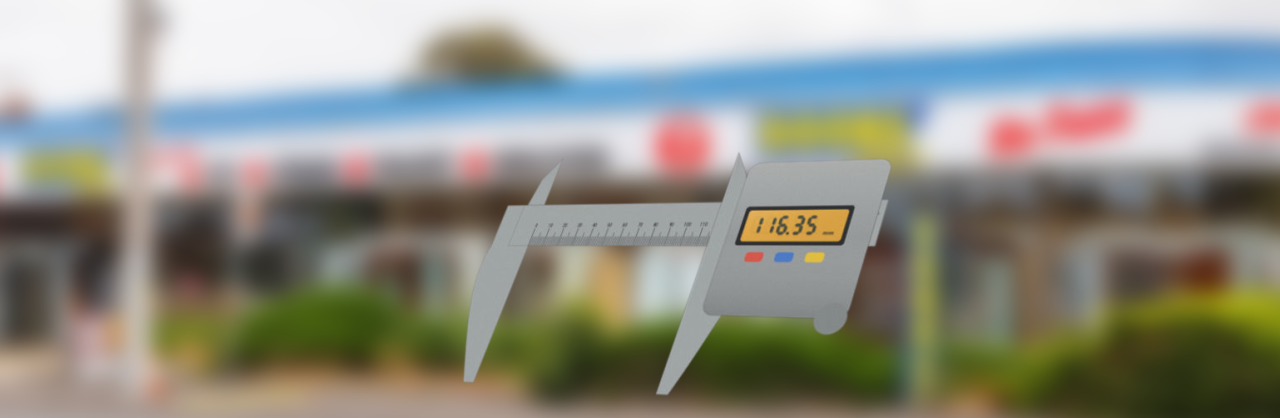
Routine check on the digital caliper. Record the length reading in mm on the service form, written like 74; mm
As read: 116.35; mm
